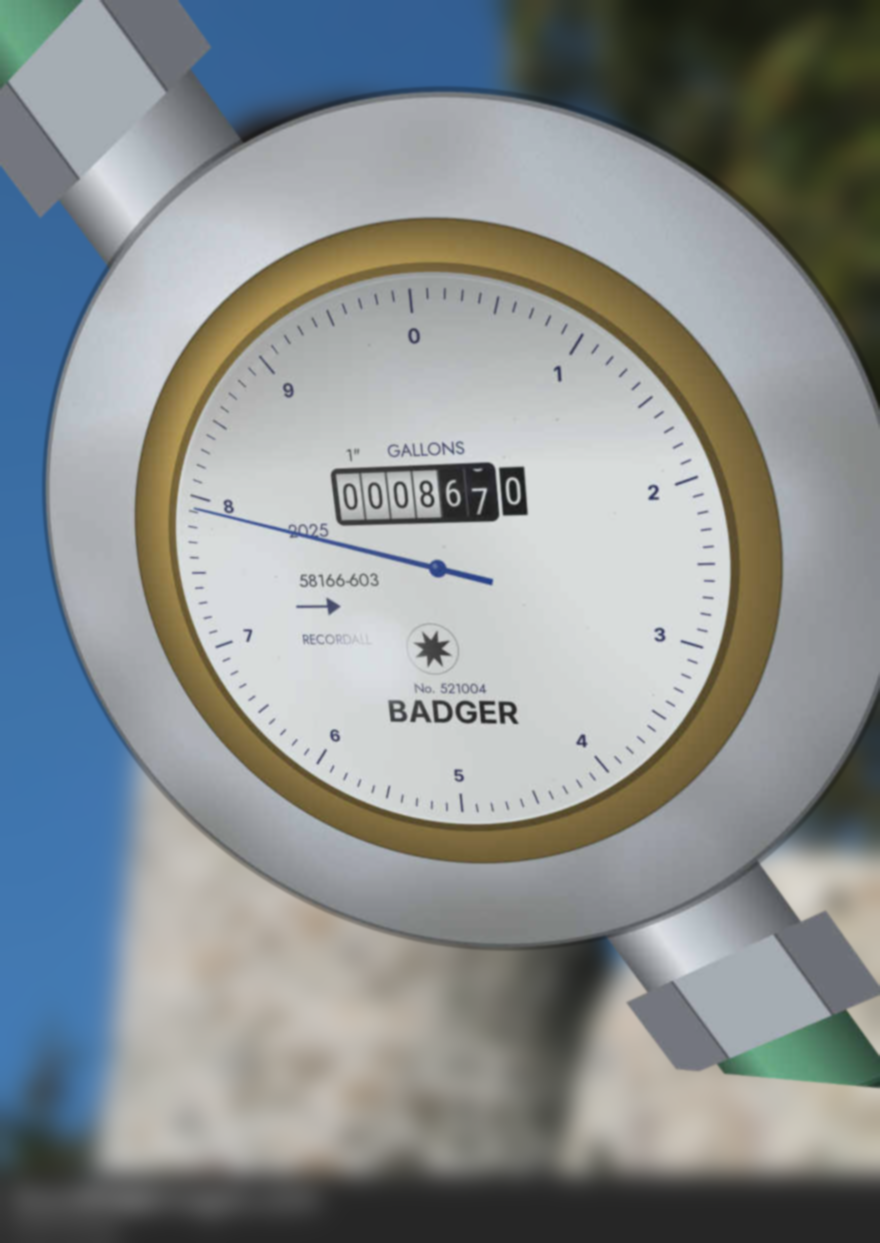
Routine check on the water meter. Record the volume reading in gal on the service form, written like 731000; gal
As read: 8667.9; gal
